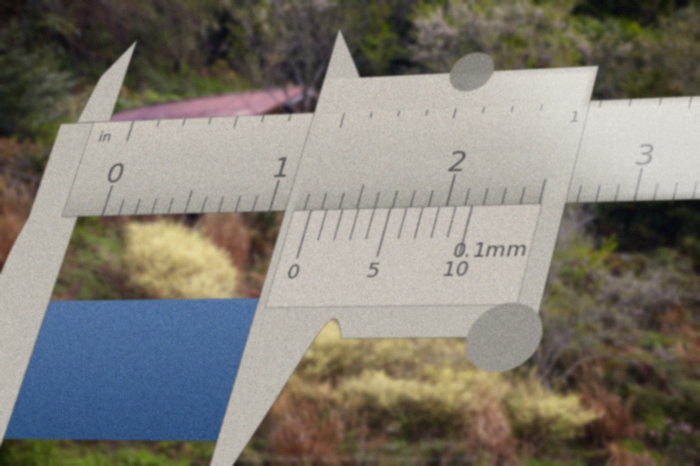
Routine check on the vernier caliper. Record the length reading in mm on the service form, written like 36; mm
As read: 12.4; mm
